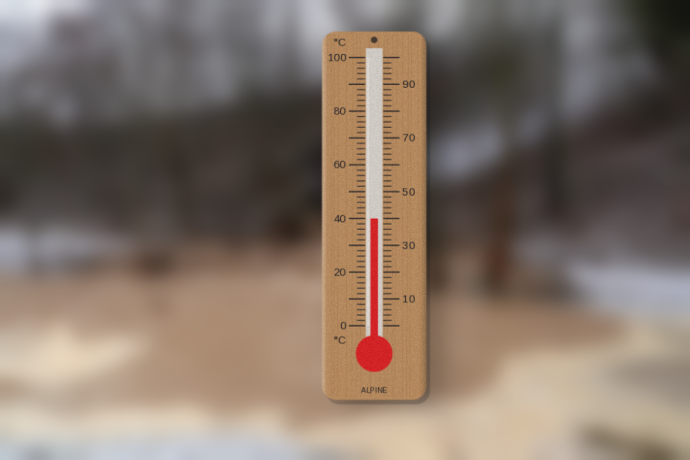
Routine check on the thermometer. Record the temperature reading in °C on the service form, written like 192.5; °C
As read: 40; °C
